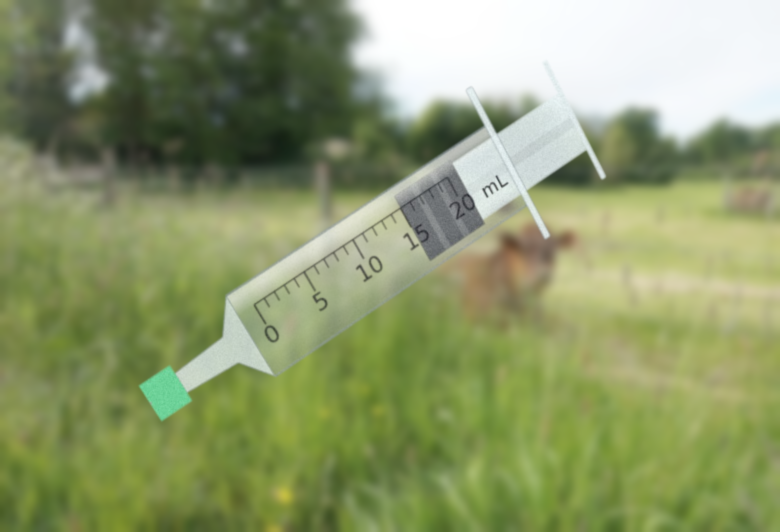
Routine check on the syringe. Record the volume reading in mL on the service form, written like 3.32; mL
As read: 15; mL
